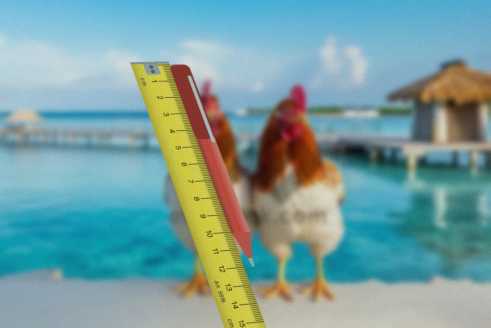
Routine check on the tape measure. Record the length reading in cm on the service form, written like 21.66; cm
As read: 12; cm
